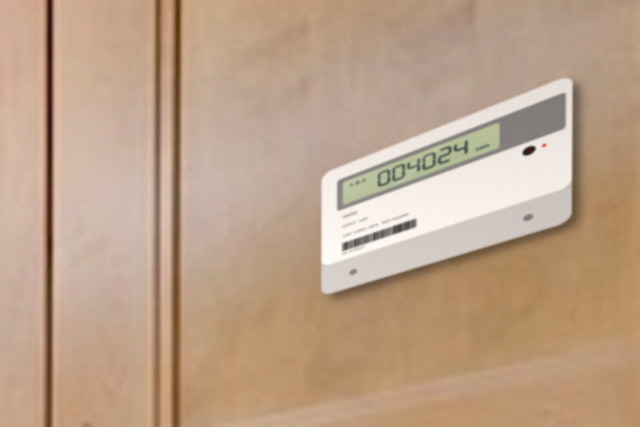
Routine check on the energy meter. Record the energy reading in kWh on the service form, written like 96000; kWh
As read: 4024; kWh
